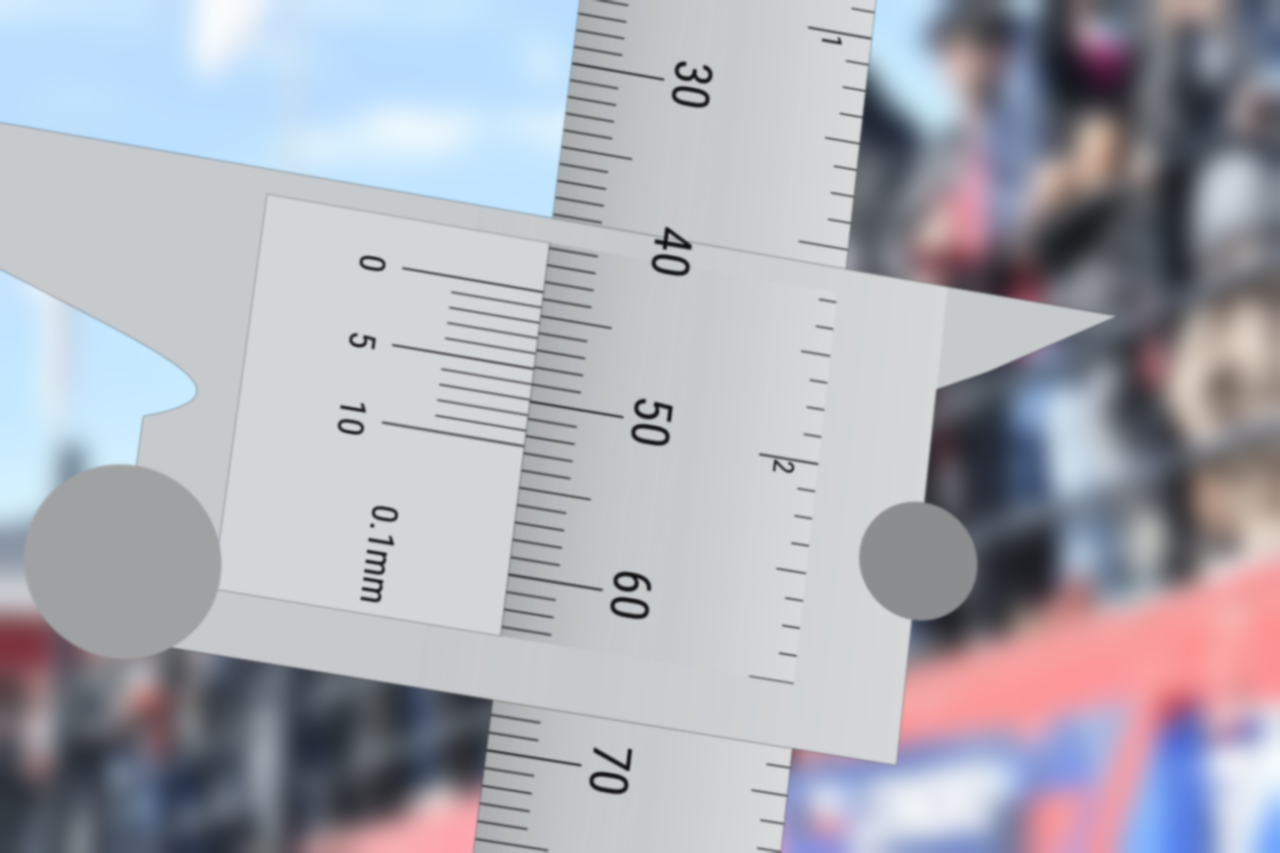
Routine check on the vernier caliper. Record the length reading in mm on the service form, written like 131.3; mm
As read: 43.6; mm
